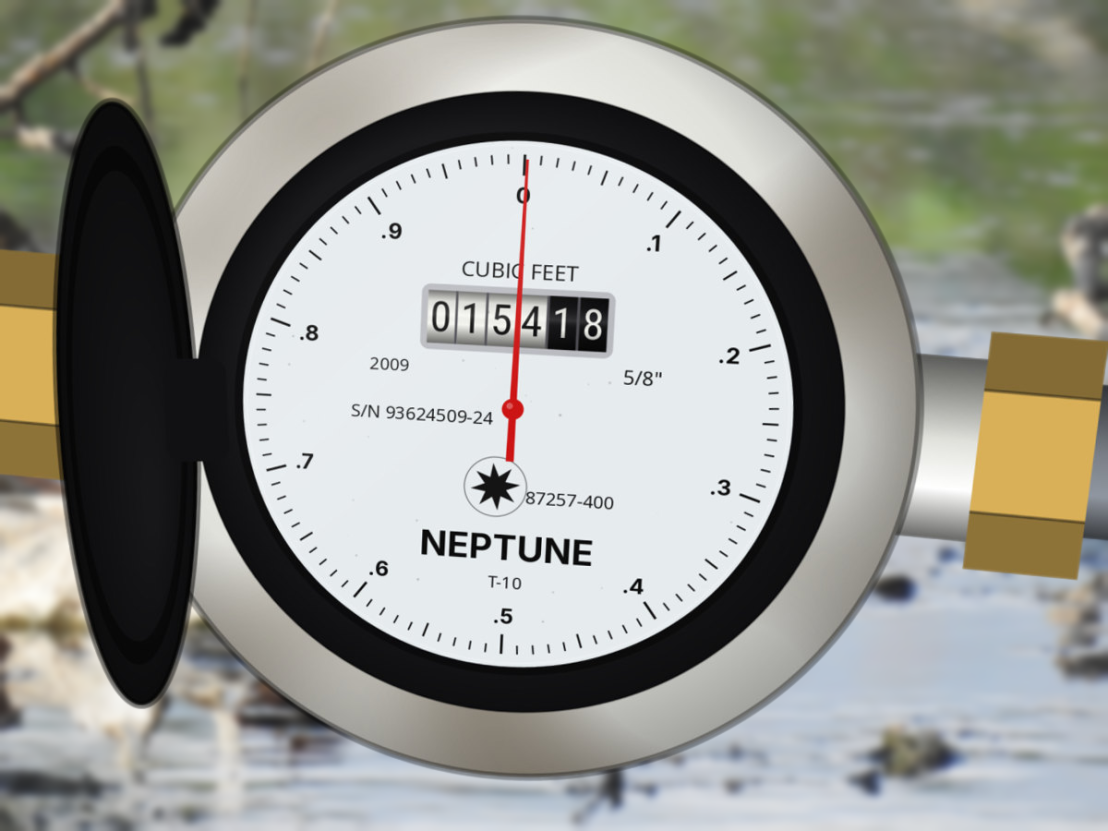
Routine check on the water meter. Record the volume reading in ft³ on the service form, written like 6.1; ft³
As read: 15418.00; ft³
